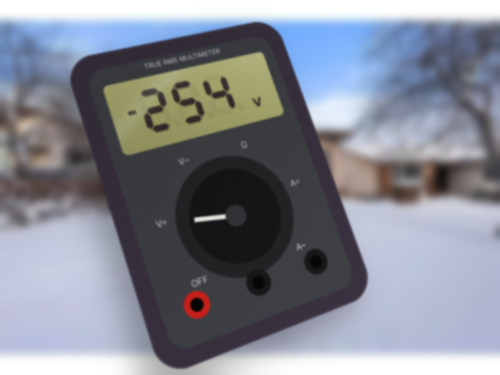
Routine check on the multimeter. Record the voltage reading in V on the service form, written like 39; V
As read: -254; V
